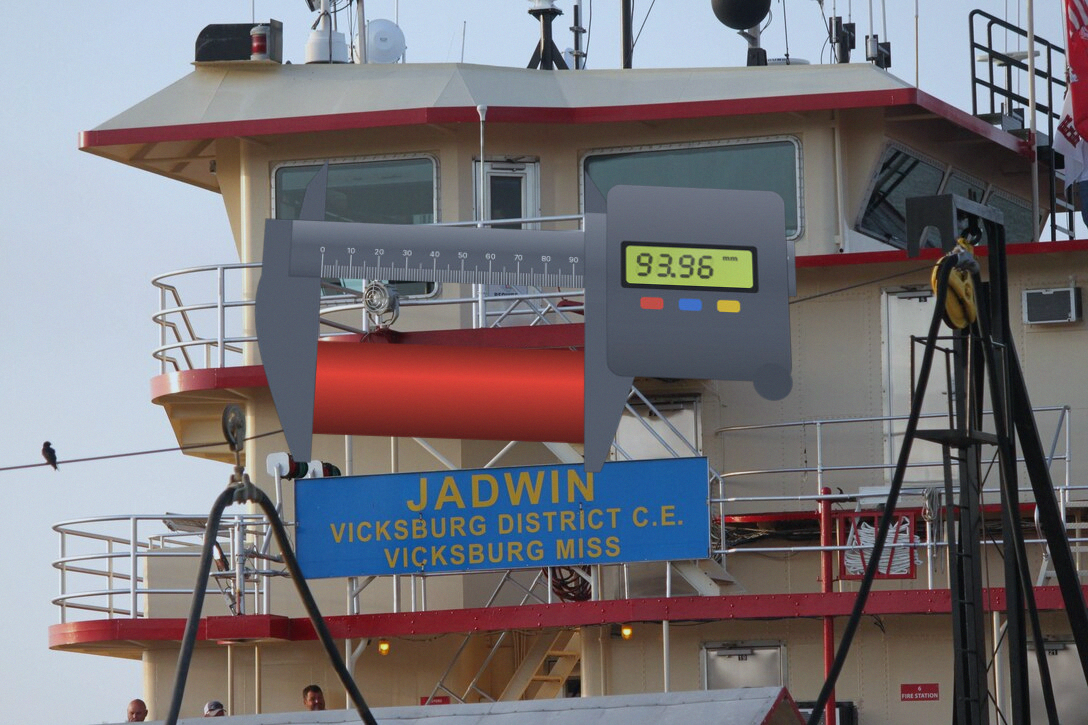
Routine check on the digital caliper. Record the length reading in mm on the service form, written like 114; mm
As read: 93.96; mm
